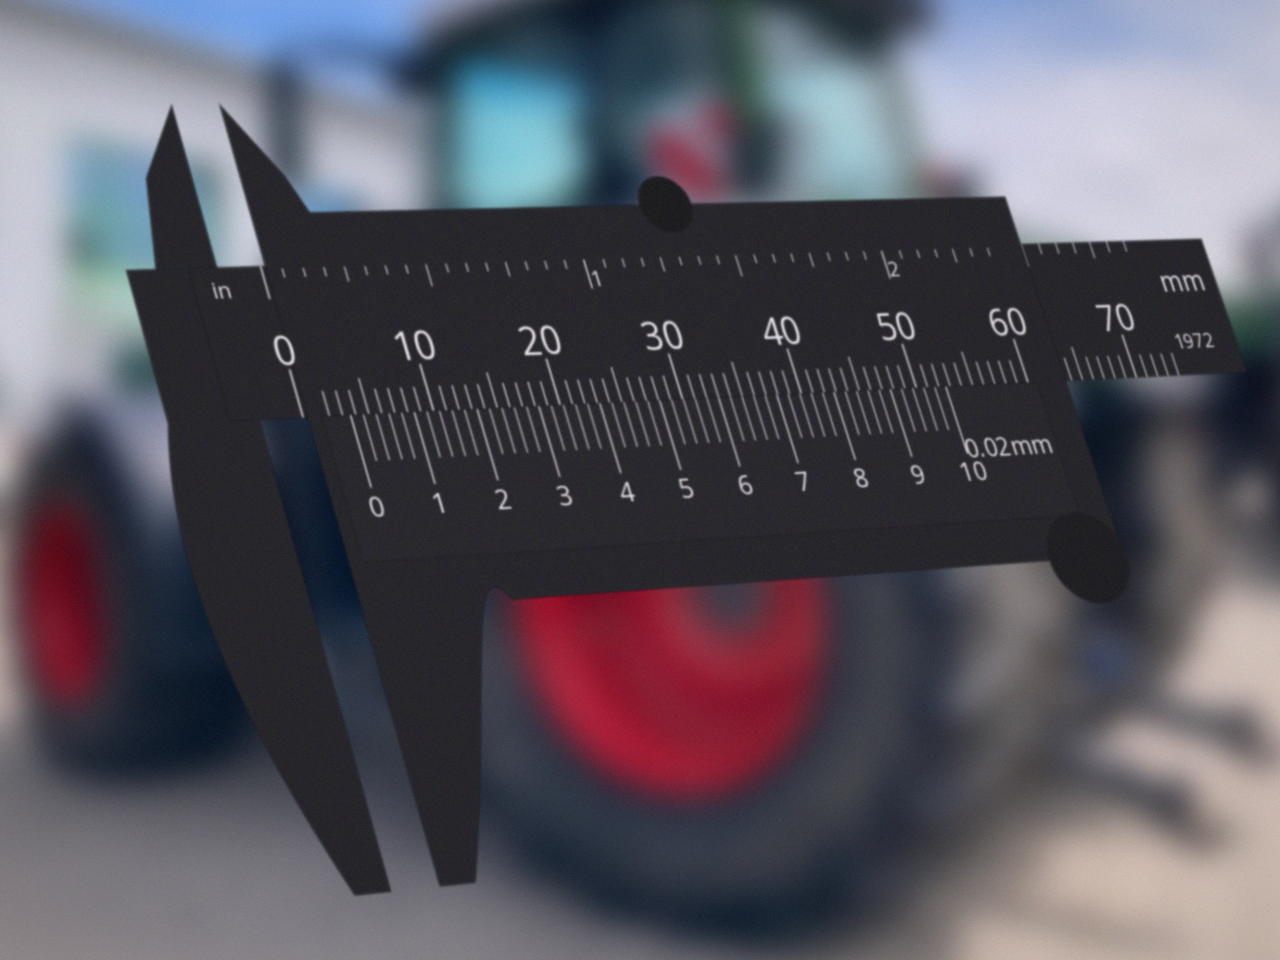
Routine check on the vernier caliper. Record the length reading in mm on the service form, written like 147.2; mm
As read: 3.6; mm
